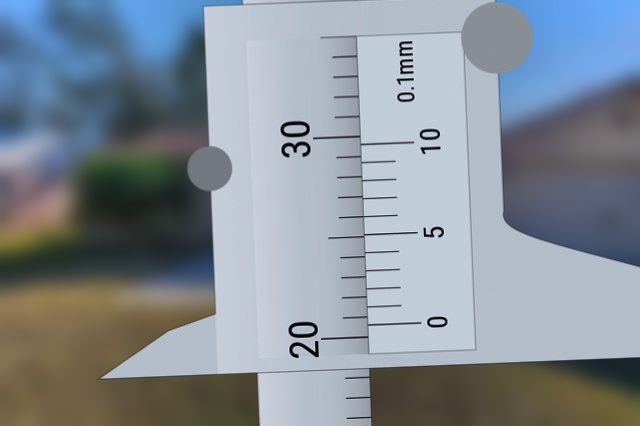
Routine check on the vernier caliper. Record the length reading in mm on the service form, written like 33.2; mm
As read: 20.6; mm
